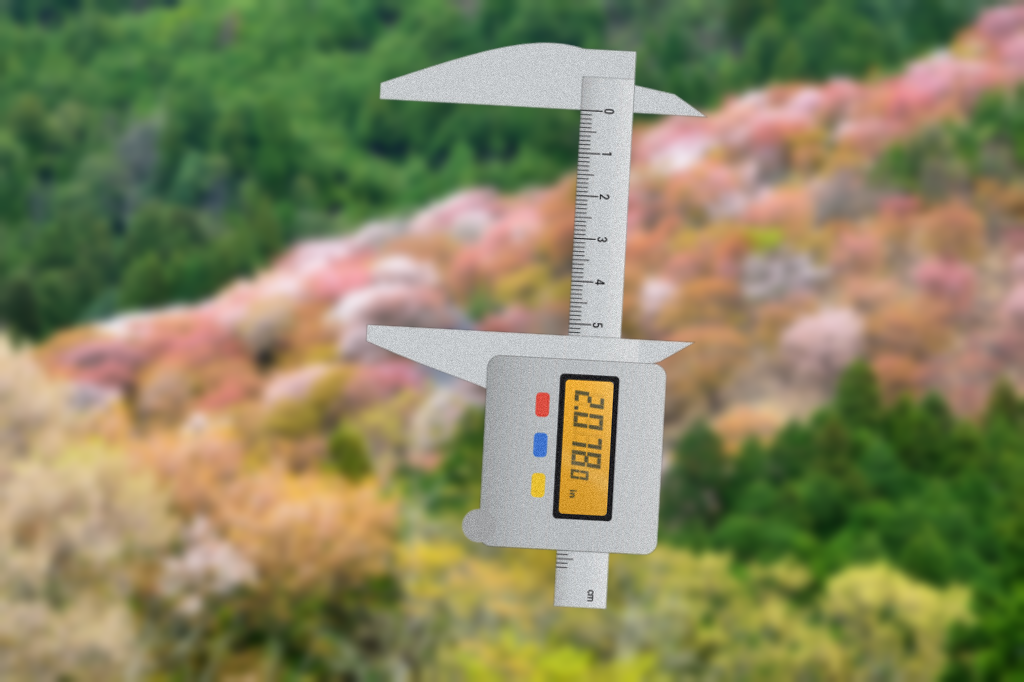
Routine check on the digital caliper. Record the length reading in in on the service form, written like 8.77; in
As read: 2.0780; in
